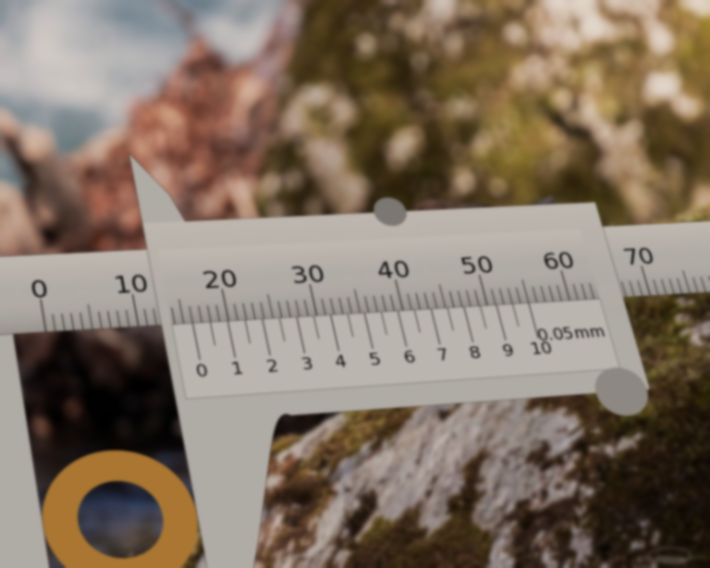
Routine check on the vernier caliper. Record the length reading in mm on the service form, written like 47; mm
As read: 16.0; mm
